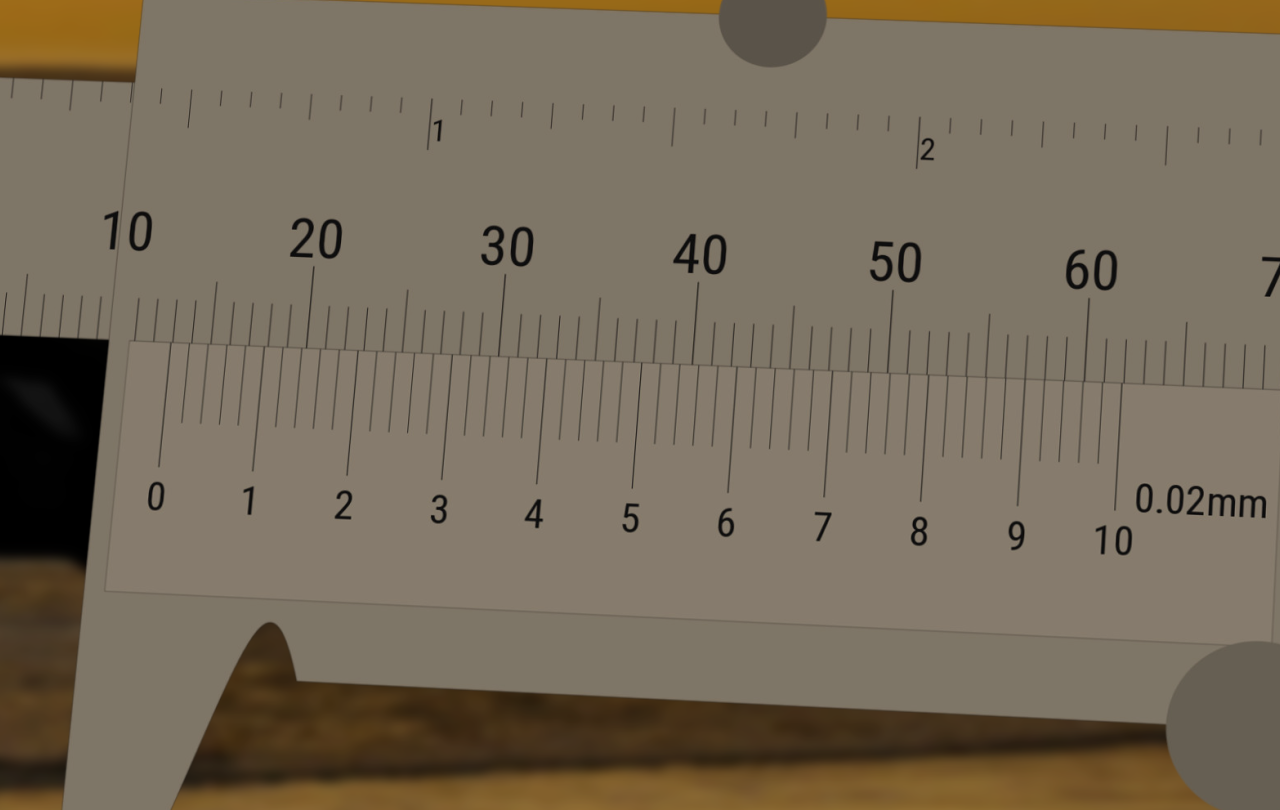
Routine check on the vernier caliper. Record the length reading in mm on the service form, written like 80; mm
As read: 12.9; mm
